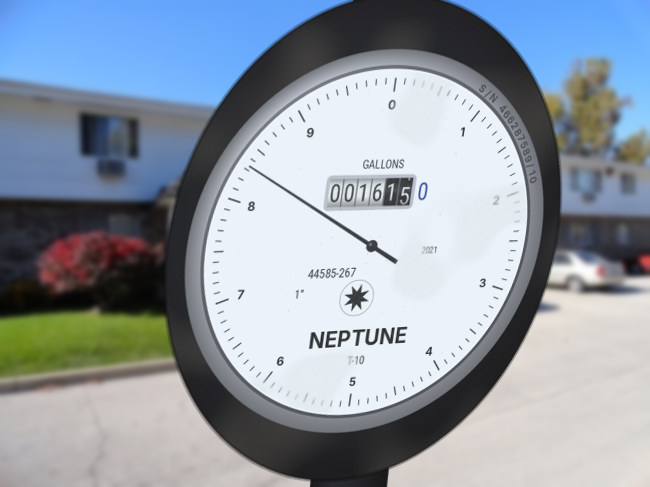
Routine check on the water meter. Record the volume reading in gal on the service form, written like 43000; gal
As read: 16148.3; gal
